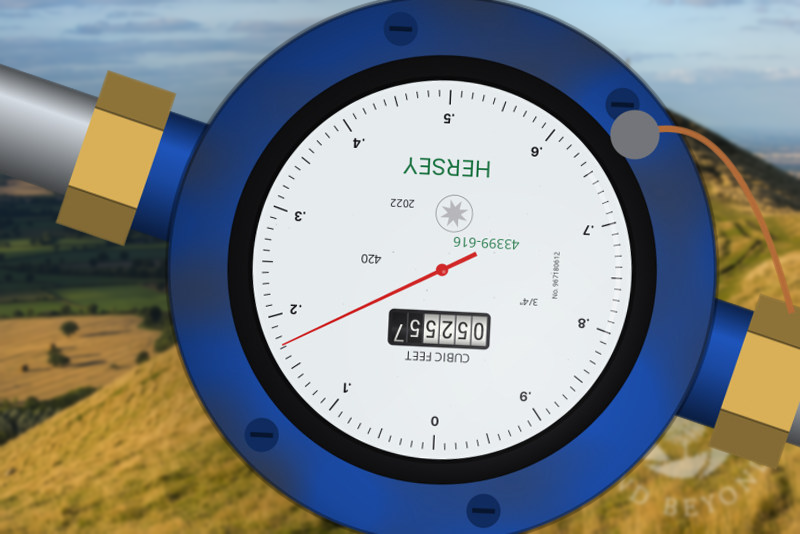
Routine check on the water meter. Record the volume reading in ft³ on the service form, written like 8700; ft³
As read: 52557.17; ft³
